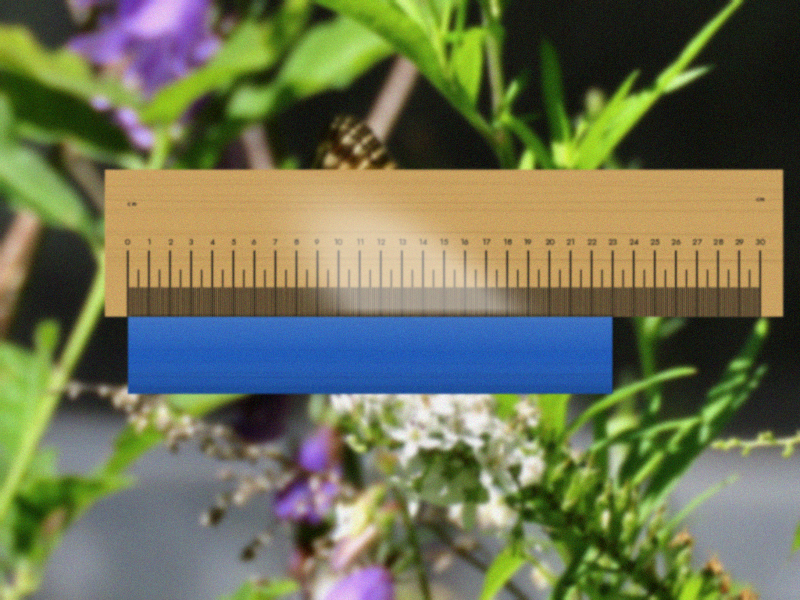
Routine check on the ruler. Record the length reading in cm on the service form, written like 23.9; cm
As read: 23; cm
